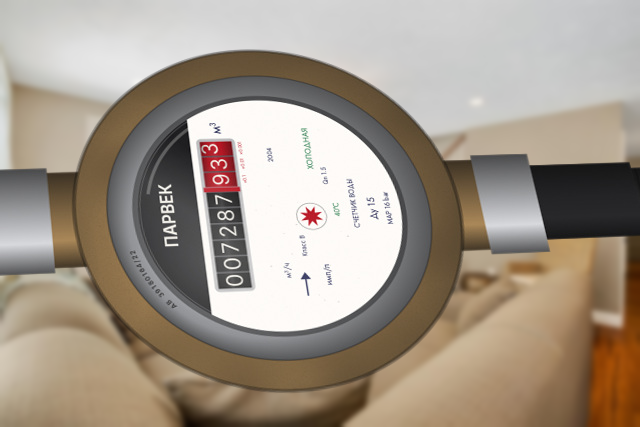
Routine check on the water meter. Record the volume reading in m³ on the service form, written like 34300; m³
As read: 7287.933; m³
